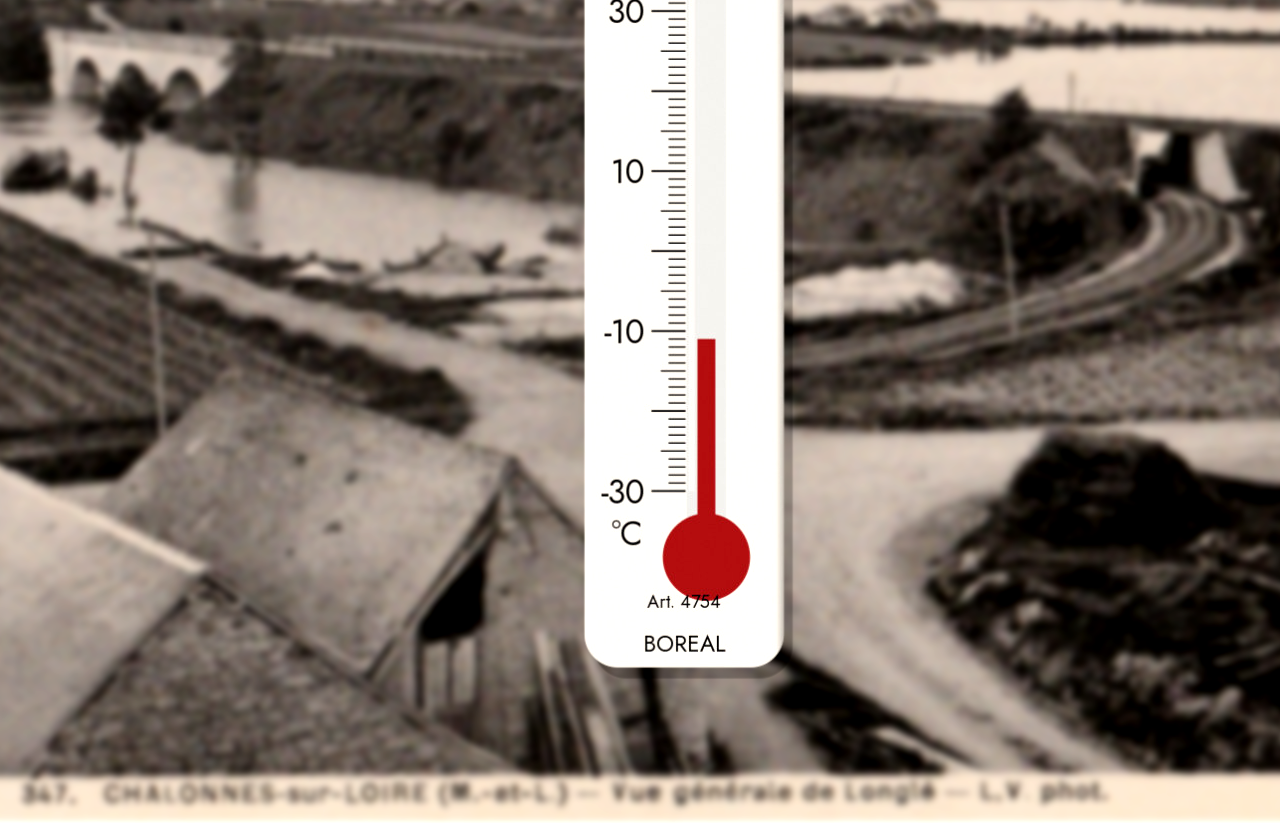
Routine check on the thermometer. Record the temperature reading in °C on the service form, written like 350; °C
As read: -11; °C
